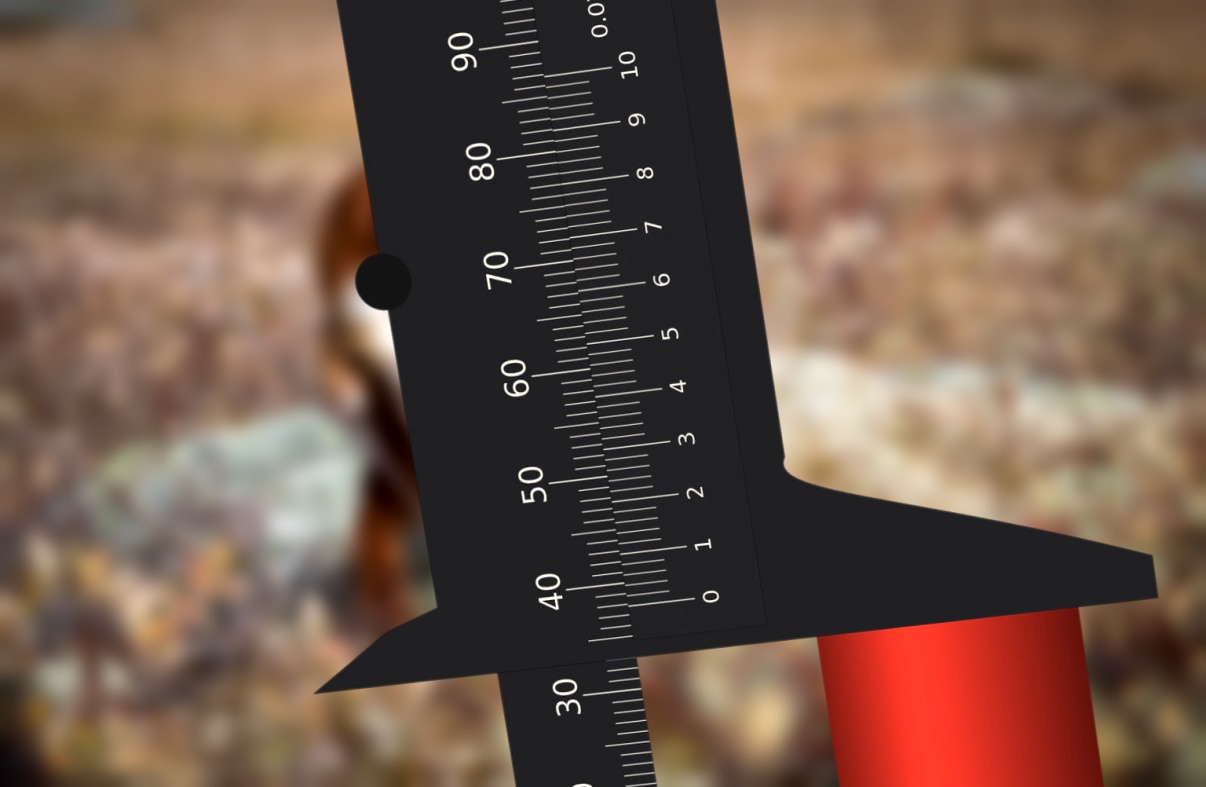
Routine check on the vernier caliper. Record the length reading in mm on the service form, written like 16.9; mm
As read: 37.8; mm
